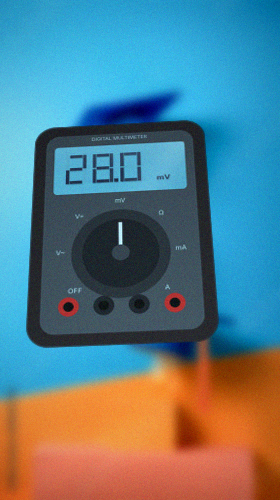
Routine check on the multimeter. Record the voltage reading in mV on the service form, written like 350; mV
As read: 28.0; mV
